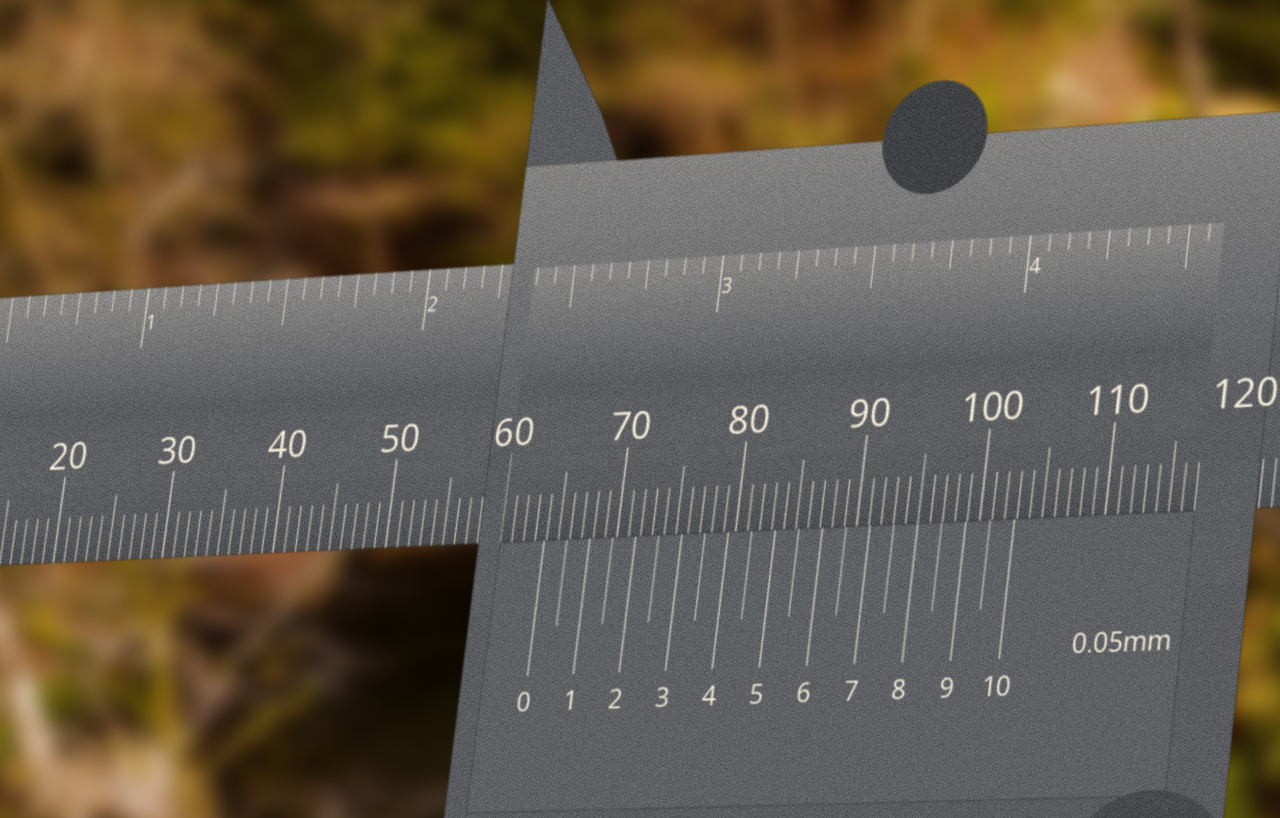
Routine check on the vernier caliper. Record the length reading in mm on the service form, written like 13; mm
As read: 63.8; mm
